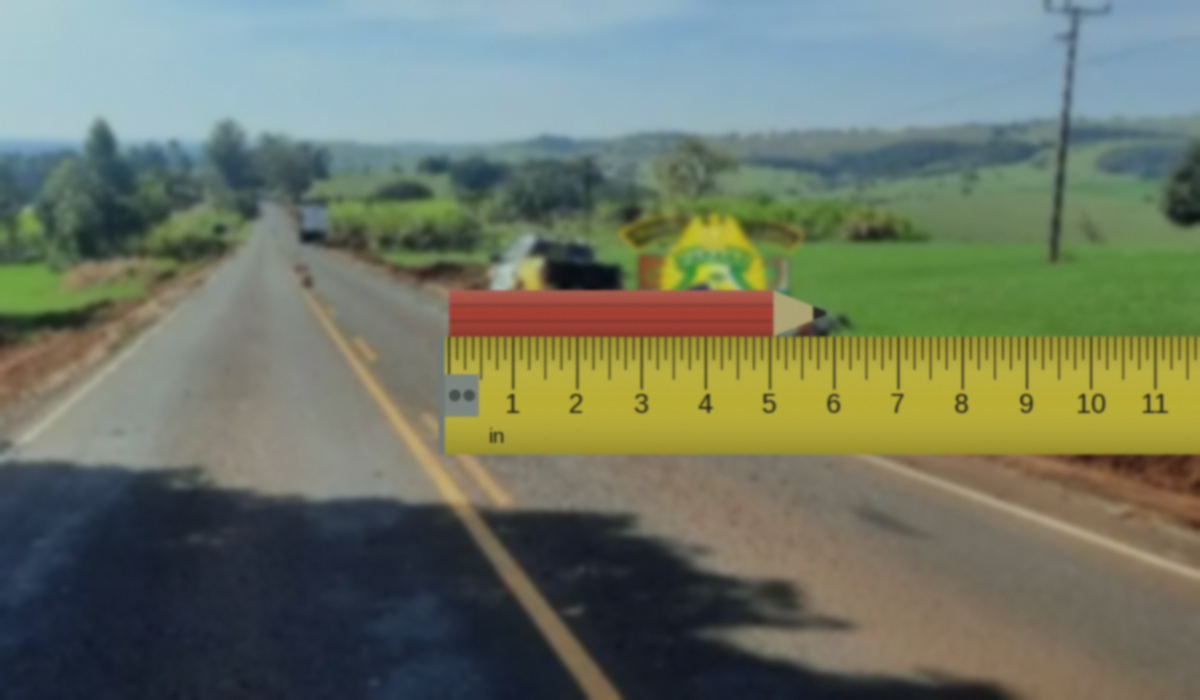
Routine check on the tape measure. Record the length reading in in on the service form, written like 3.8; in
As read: 5.875; in
